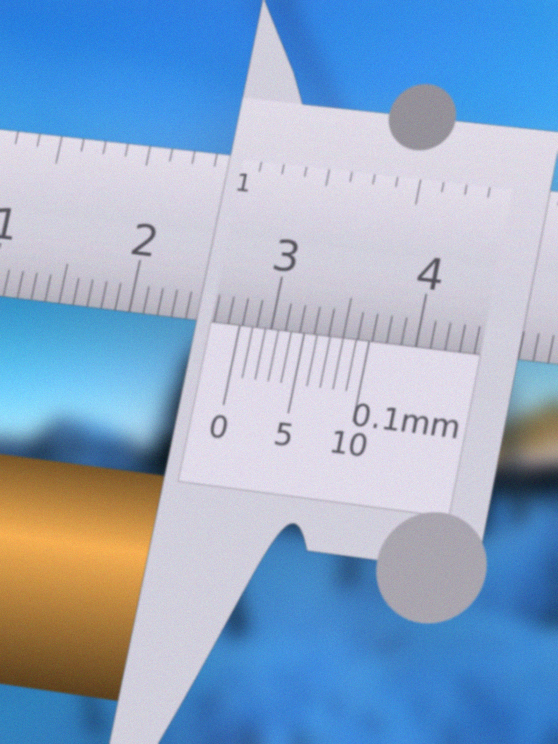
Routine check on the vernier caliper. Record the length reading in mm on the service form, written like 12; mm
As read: 27.8; mm
